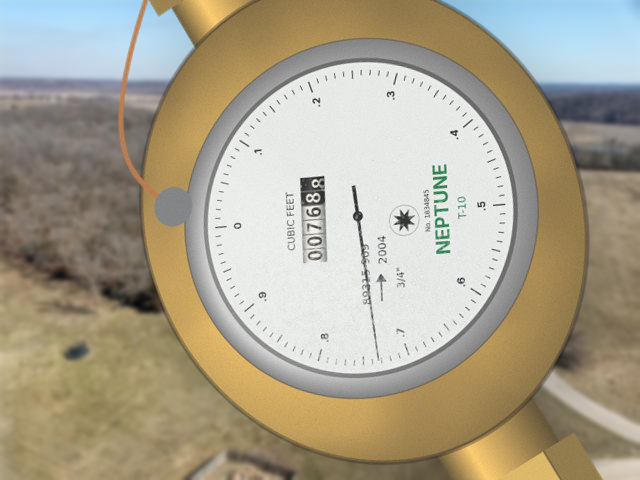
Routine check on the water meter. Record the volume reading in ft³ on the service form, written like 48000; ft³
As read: 7687.73; ft³
